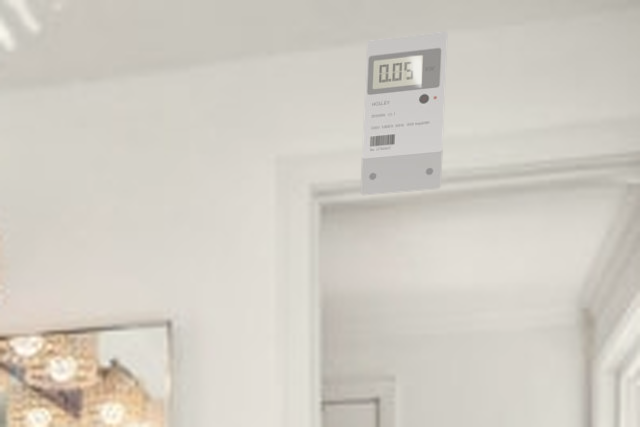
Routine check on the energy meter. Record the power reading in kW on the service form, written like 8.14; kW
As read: 0.05; kW
